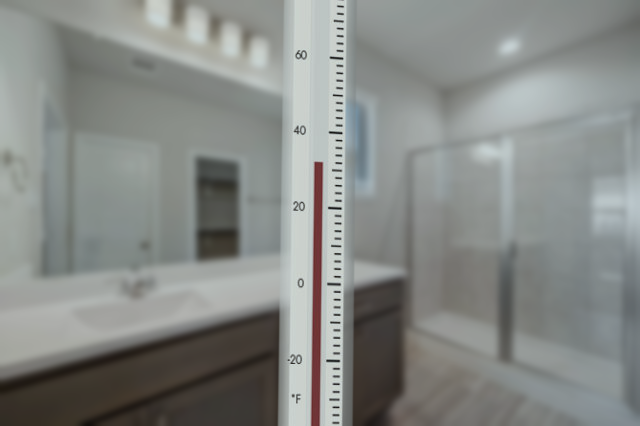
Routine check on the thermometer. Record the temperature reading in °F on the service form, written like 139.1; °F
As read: 32; °F
